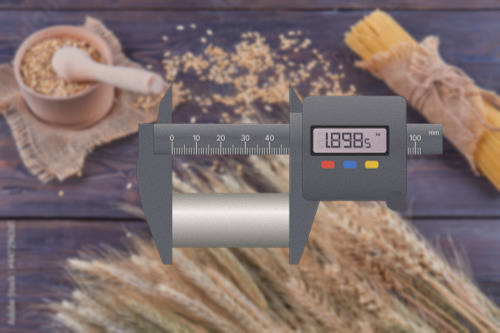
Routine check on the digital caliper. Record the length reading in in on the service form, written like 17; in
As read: 1.8985; in
